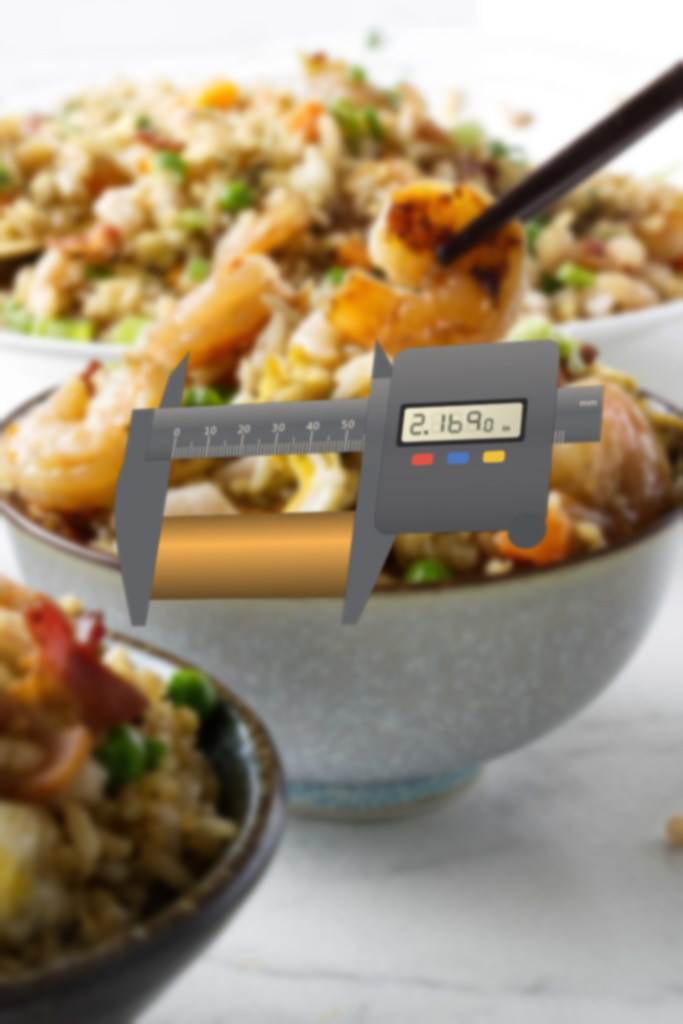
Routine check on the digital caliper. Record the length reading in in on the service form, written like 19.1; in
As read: 2.1690; in
